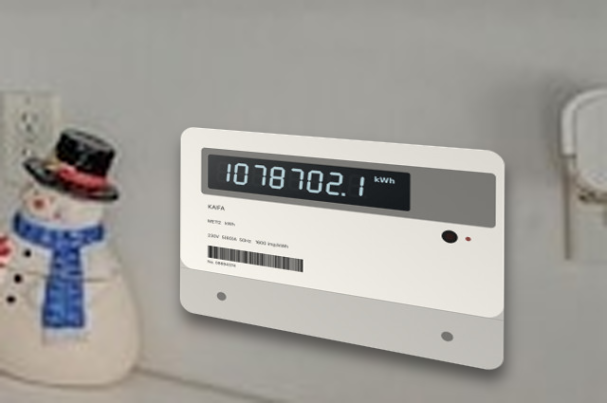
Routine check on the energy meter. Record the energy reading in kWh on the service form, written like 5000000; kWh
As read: 1078702.1; kWh
